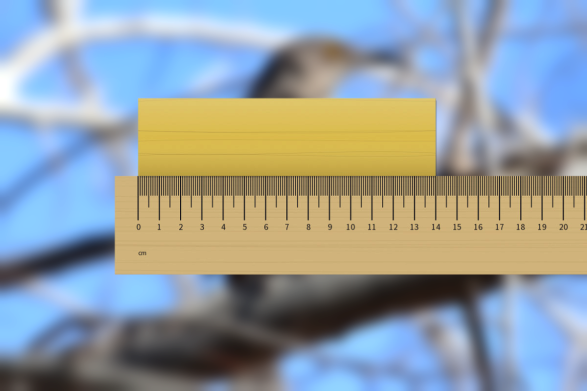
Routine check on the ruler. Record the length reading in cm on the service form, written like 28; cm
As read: 14; cm
